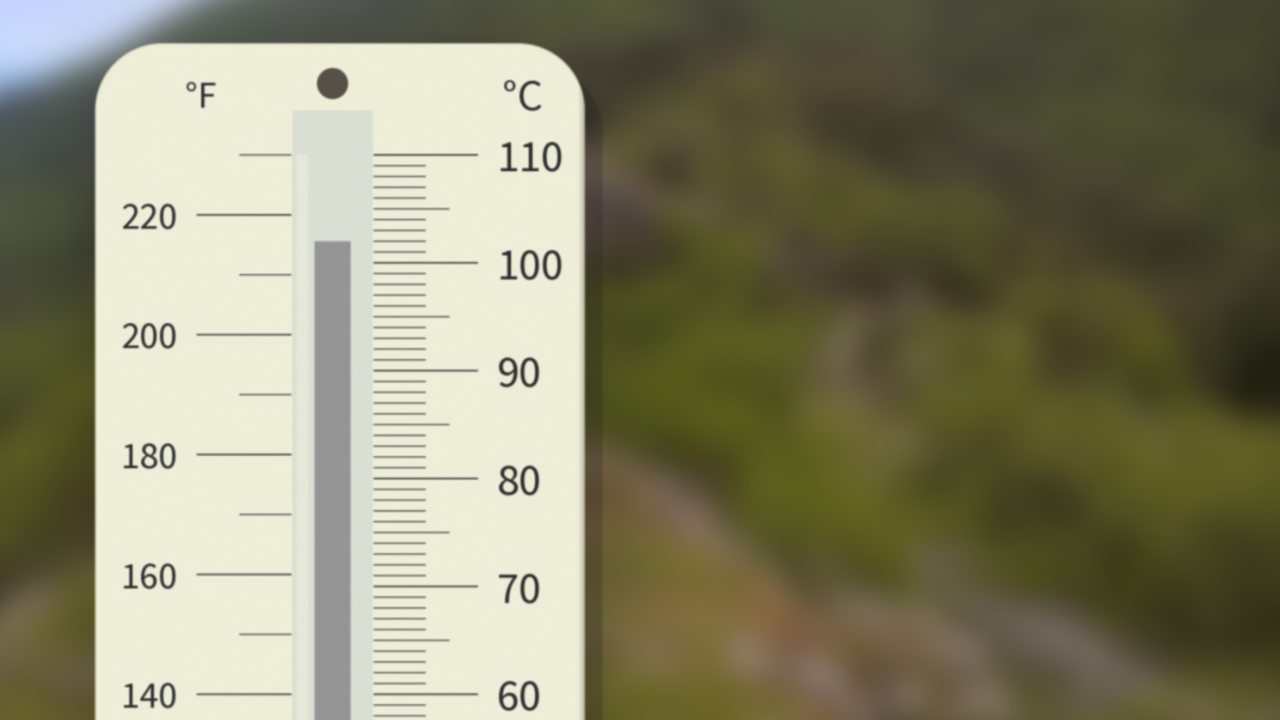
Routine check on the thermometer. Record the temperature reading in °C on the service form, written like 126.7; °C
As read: 102; °C
